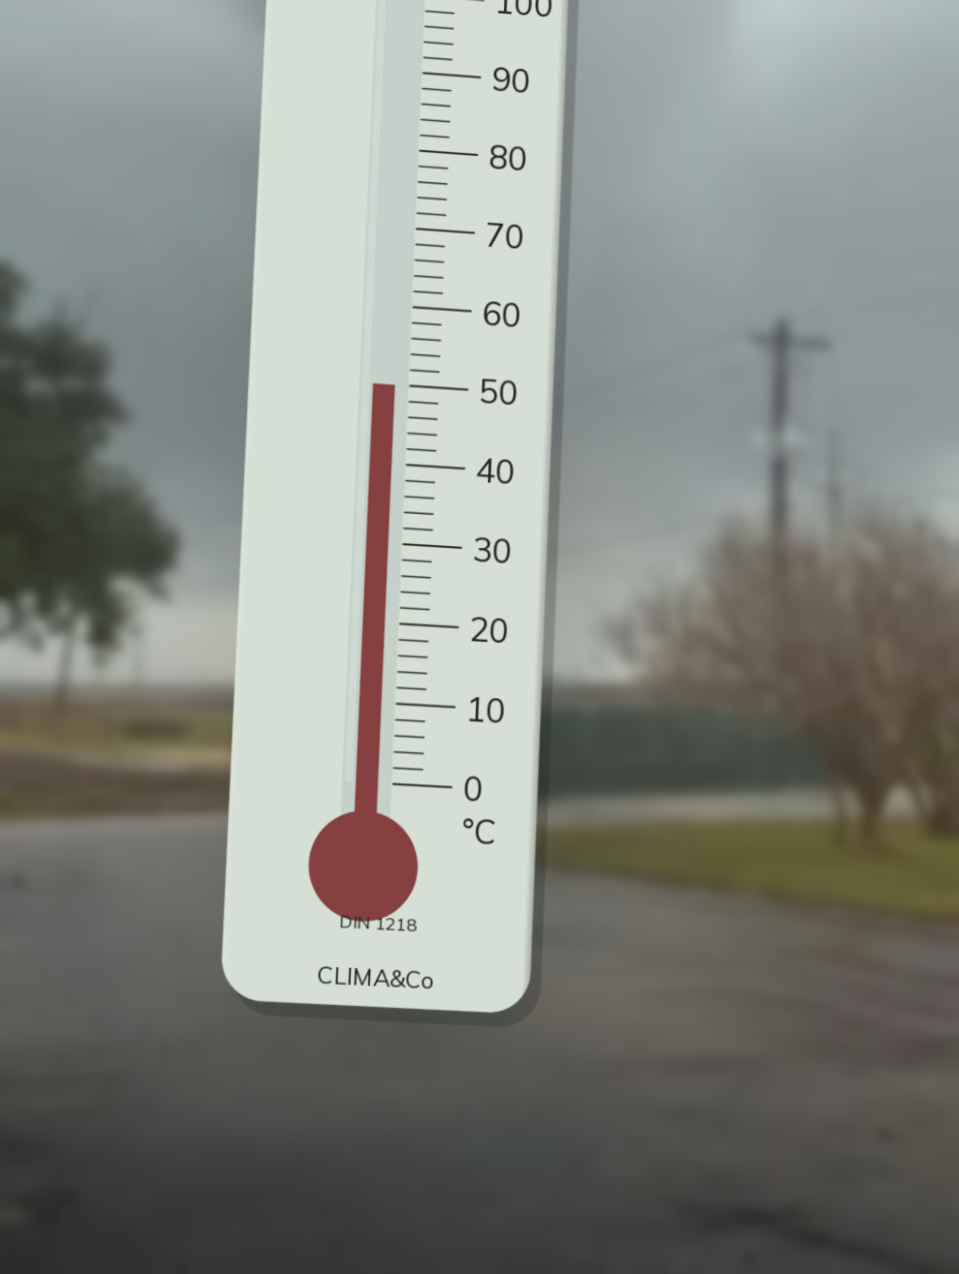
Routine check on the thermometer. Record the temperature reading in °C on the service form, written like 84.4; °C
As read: 50; °C
